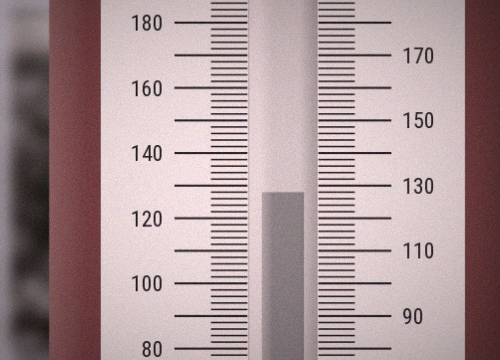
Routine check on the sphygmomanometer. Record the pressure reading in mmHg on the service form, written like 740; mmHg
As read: 128; mmHg
